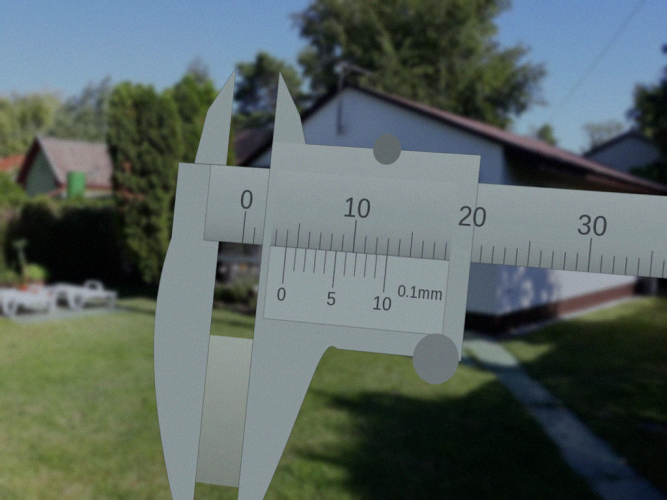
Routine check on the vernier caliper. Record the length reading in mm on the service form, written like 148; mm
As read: 4.0; mm
